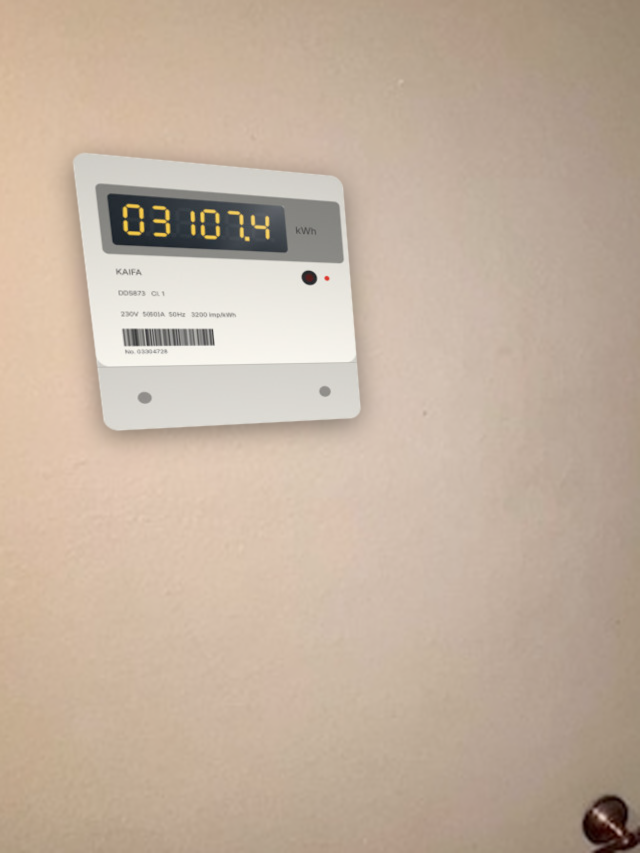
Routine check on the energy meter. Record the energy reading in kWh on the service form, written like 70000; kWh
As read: 3107.4; kWh
